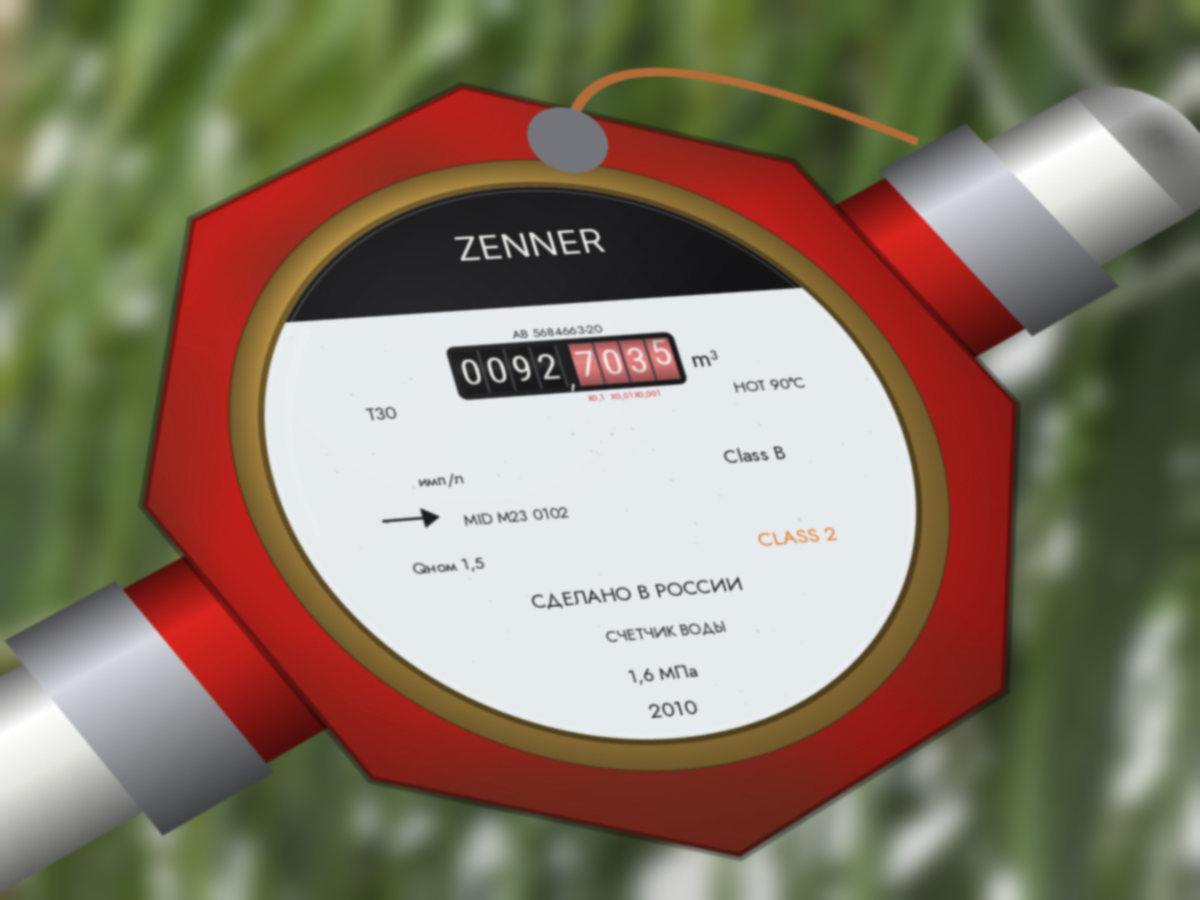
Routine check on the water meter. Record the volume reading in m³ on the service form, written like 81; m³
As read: 92.7035; m³
